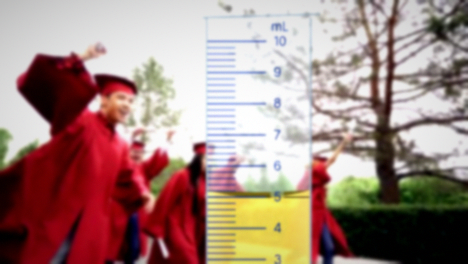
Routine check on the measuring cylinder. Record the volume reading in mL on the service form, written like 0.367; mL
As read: 5; mL
